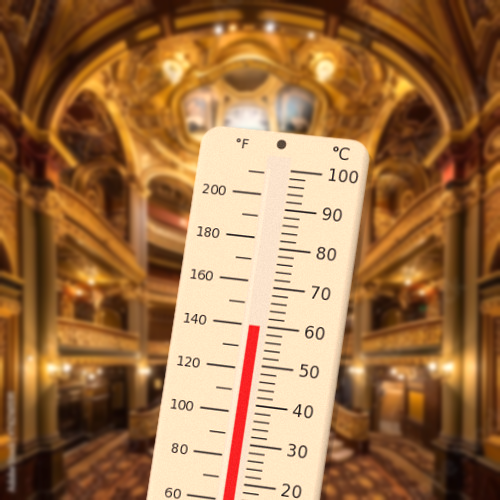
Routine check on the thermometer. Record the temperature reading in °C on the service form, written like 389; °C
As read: 60; °C
